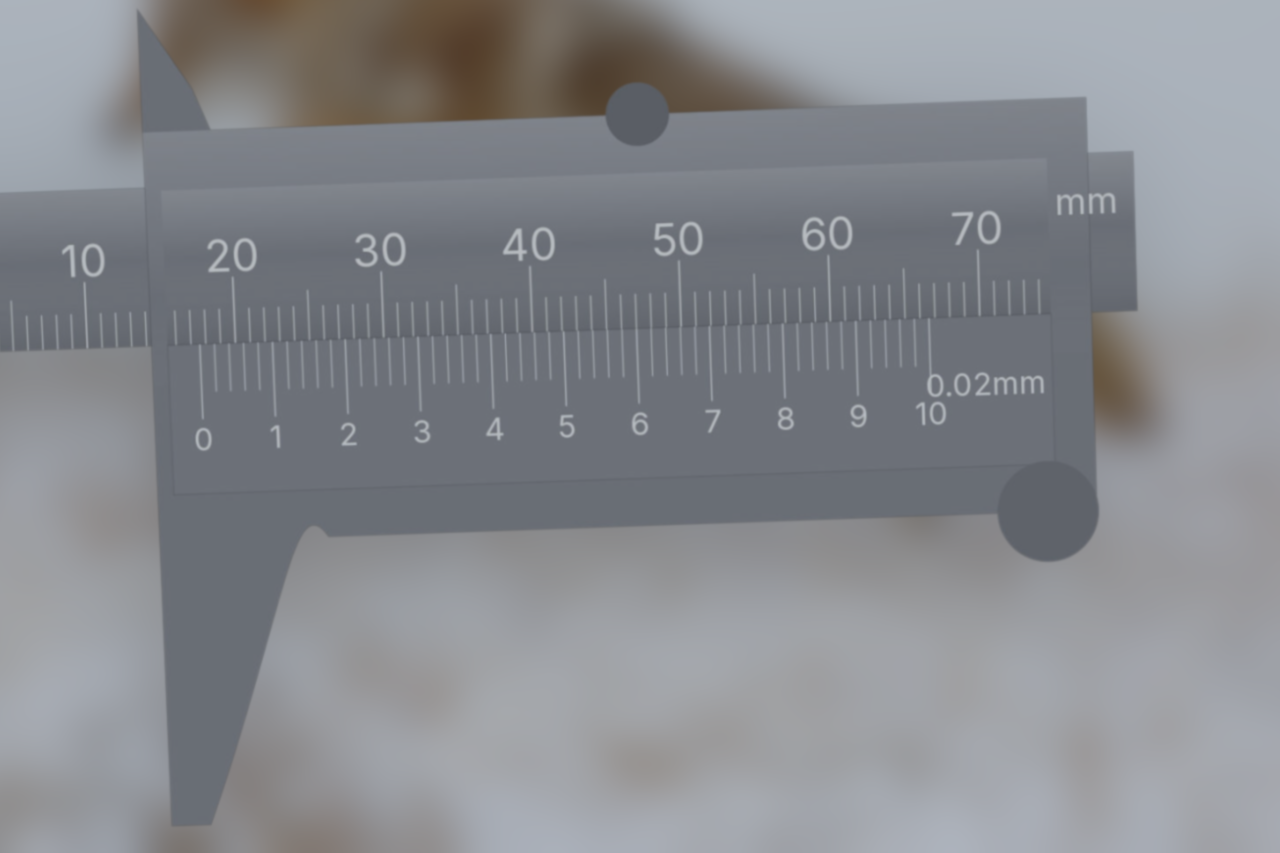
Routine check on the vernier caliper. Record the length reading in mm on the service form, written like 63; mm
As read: 17.6; mm
